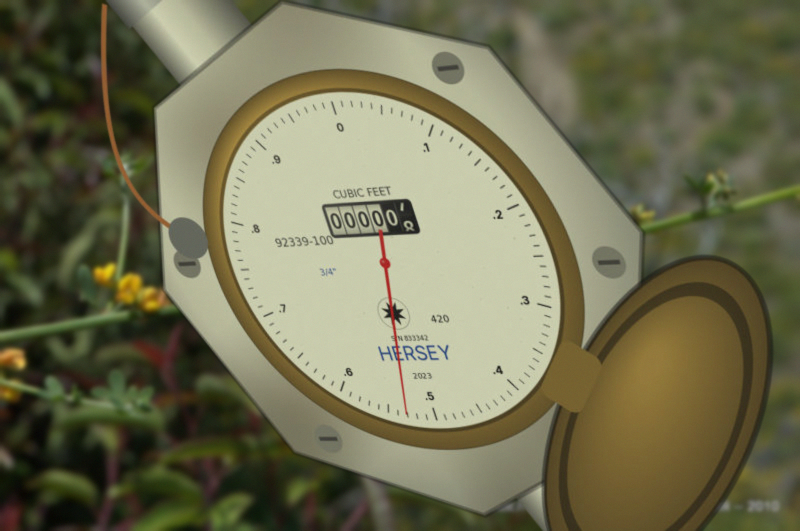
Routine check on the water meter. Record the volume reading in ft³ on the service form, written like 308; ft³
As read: 7.53; ft³
